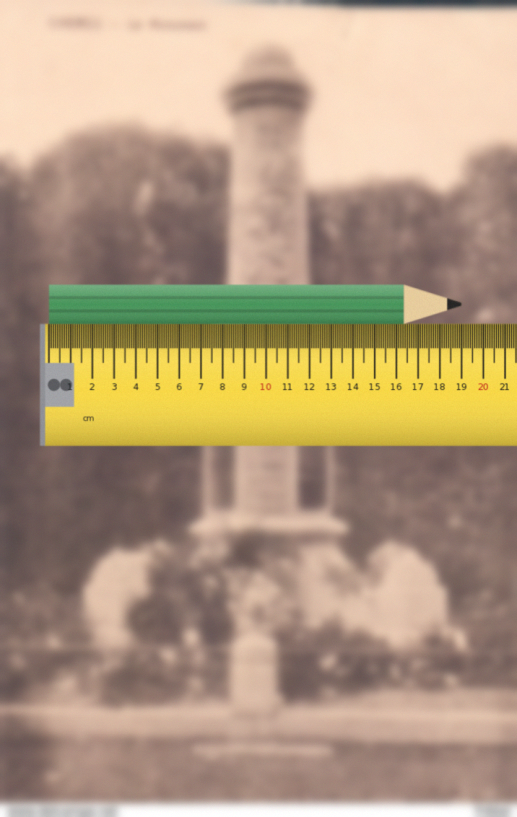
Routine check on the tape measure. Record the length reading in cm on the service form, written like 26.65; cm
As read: 19; cm
